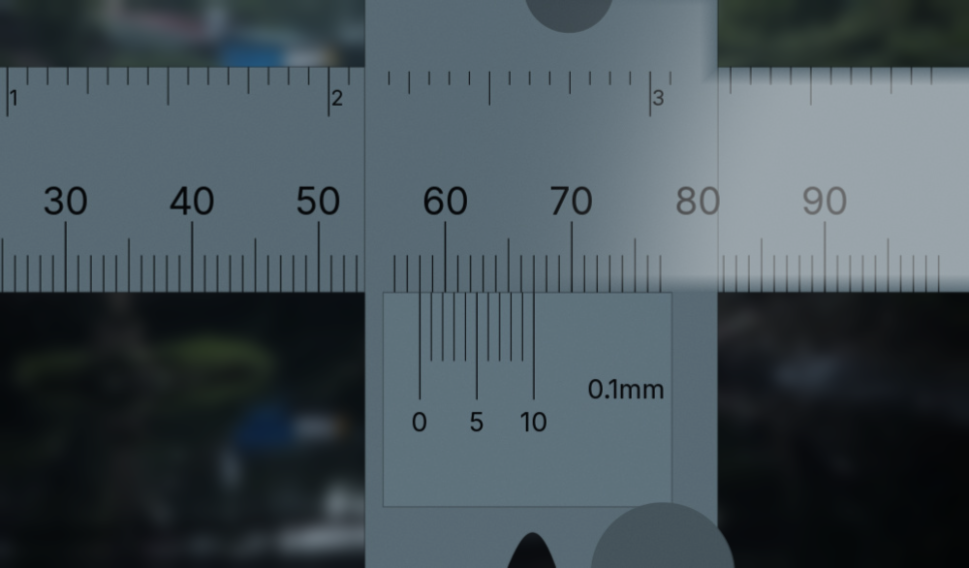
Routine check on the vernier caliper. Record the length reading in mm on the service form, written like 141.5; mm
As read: 58.0; mm
